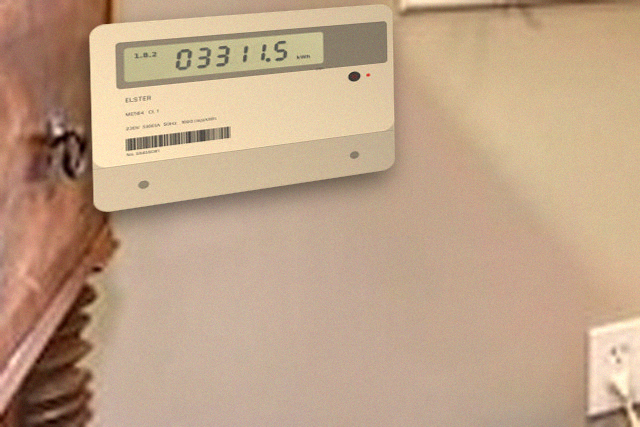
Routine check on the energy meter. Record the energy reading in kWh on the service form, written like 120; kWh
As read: 3311.5; kWh
